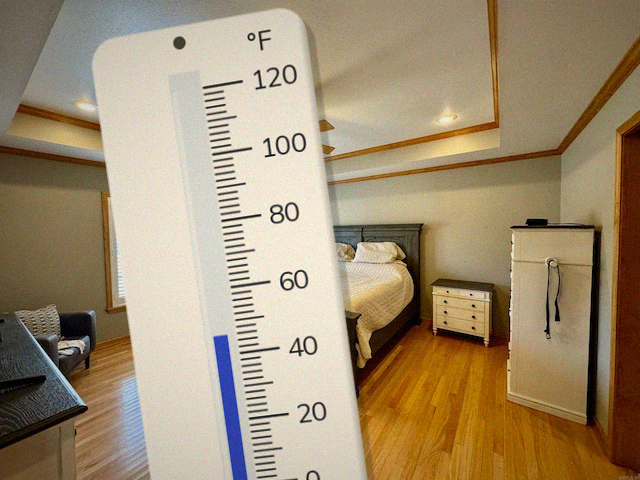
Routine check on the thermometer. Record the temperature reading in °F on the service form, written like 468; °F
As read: 46; °F
